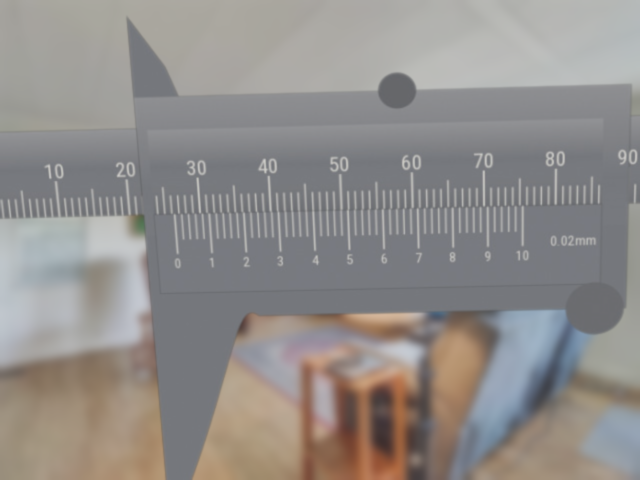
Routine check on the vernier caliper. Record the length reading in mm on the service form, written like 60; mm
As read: 26.4; mm
